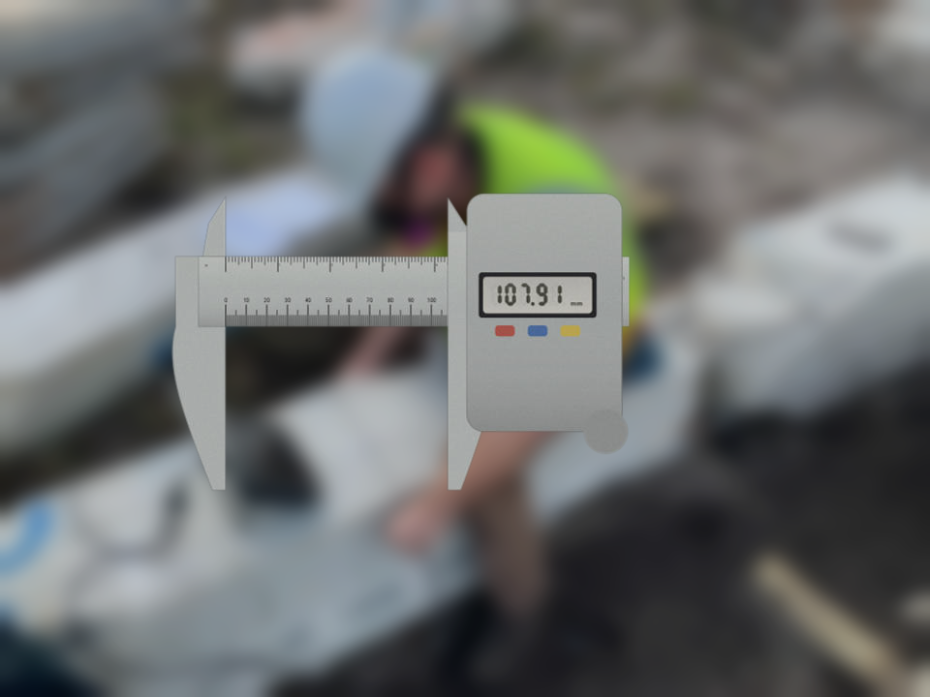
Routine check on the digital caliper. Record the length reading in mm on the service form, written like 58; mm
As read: 107.91; mm
